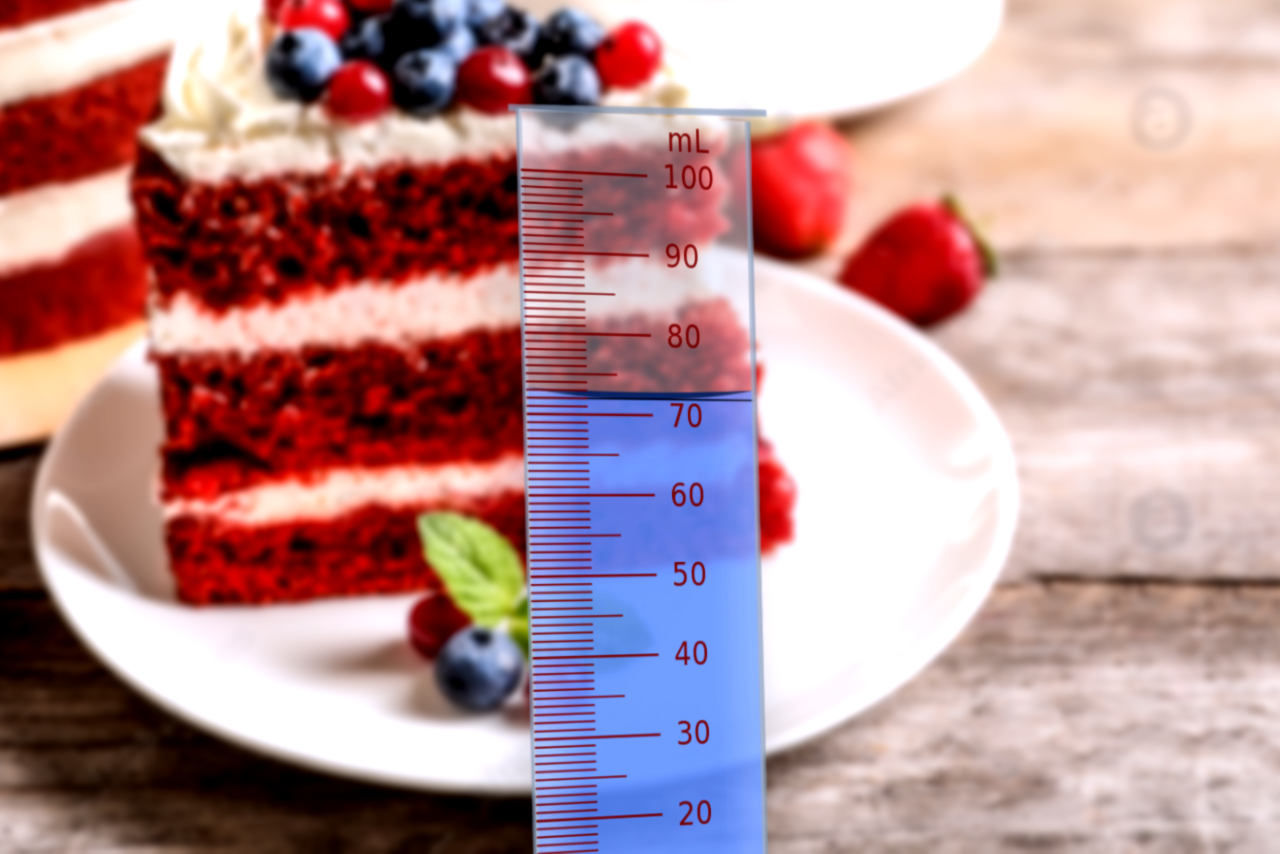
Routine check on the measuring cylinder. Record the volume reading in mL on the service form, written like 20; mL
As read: 72; mL
